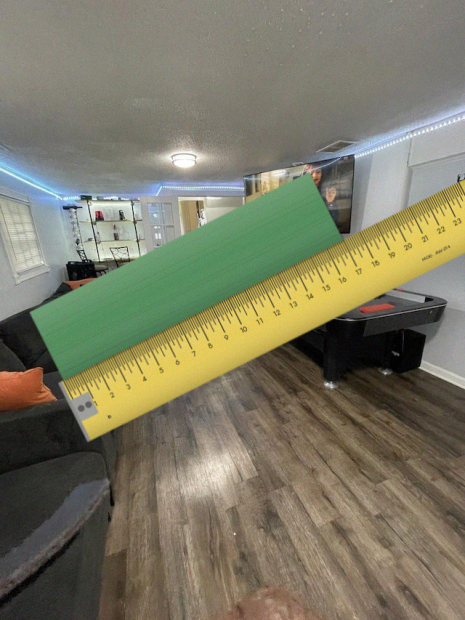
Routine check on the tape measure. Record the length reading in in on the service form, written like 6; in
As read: 17; in
